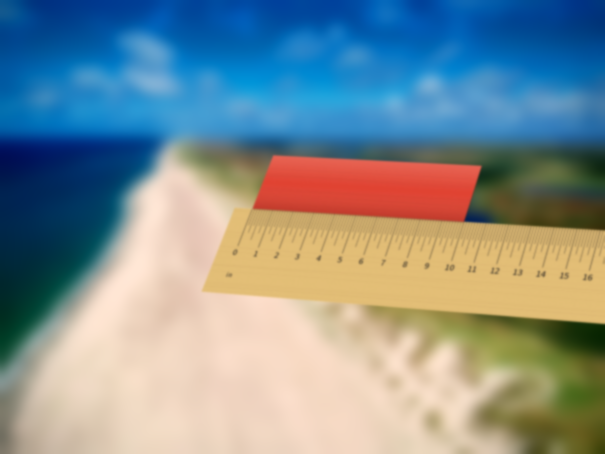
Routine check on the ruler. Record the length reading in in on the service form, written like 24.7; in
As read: 10; in
